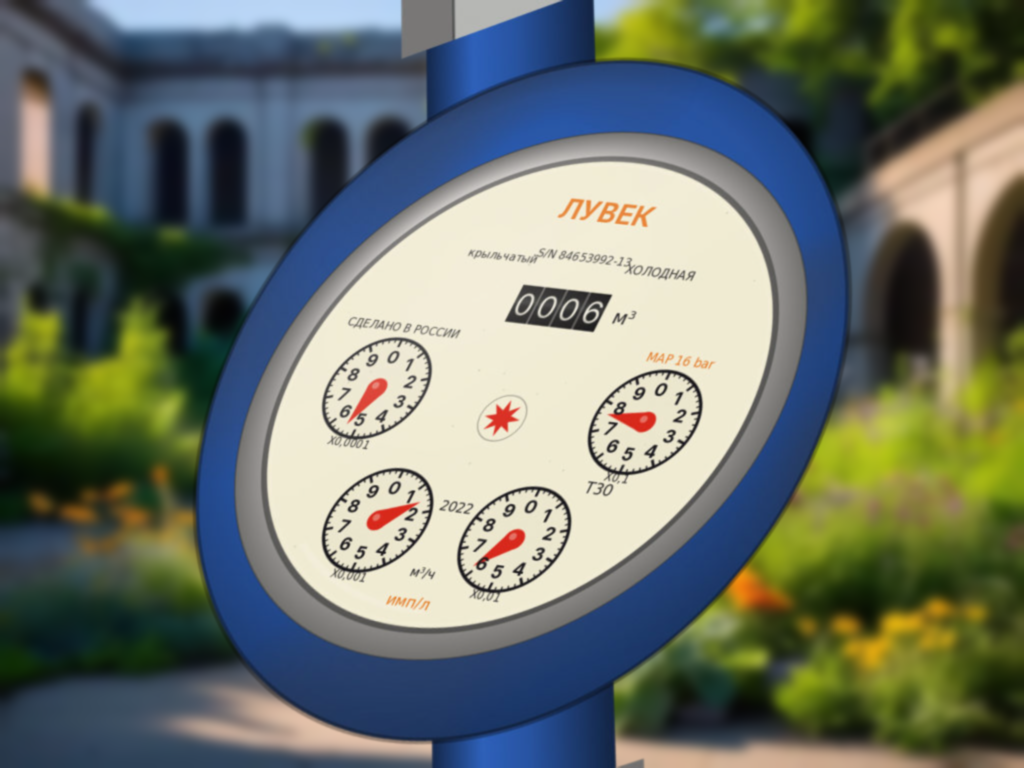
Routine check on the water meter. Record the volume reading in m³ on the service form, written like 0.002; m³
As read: 6.7615; m³
